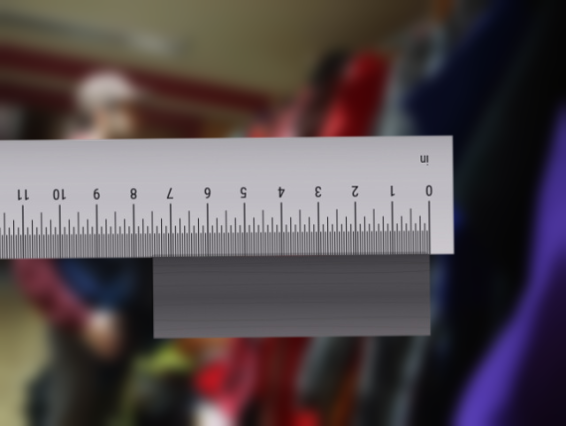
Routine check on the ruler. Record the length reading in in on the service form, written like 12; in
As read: 7.5; in
